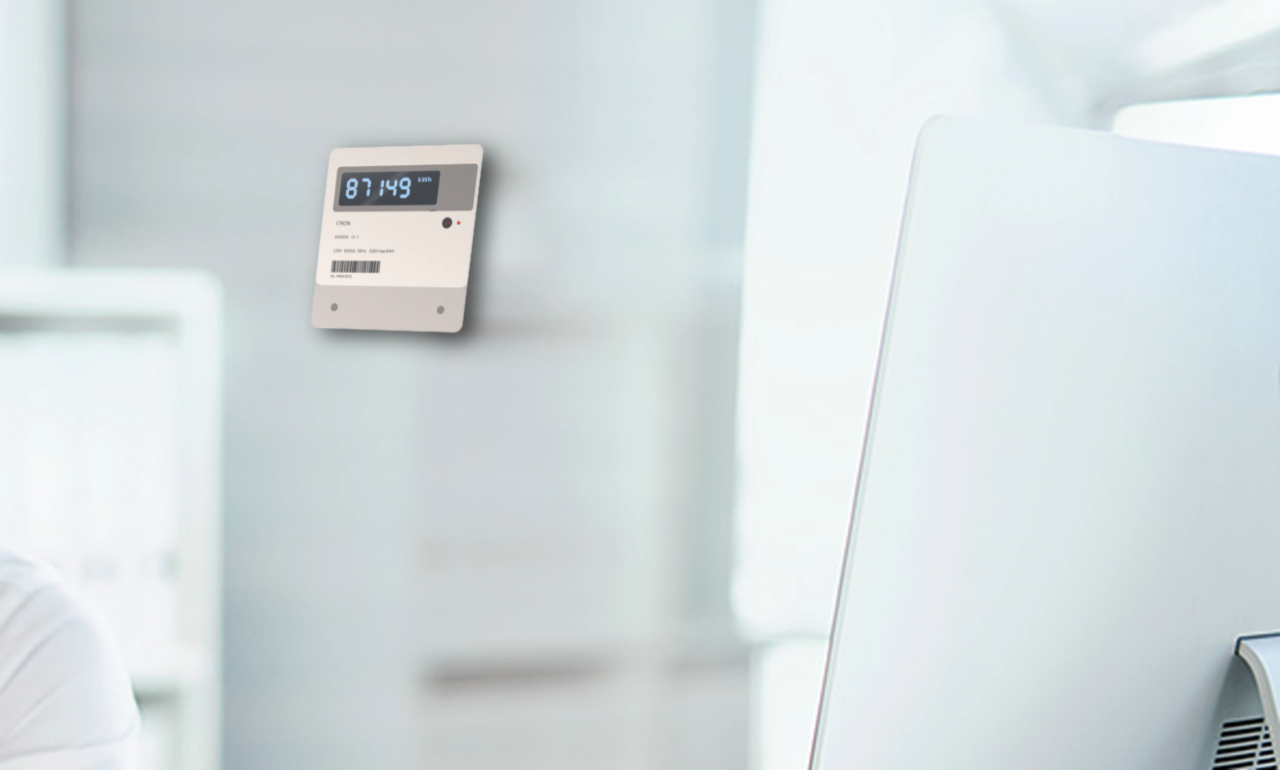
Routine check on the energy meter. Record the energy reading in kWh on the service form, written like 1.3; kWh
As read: 87149; kWh
